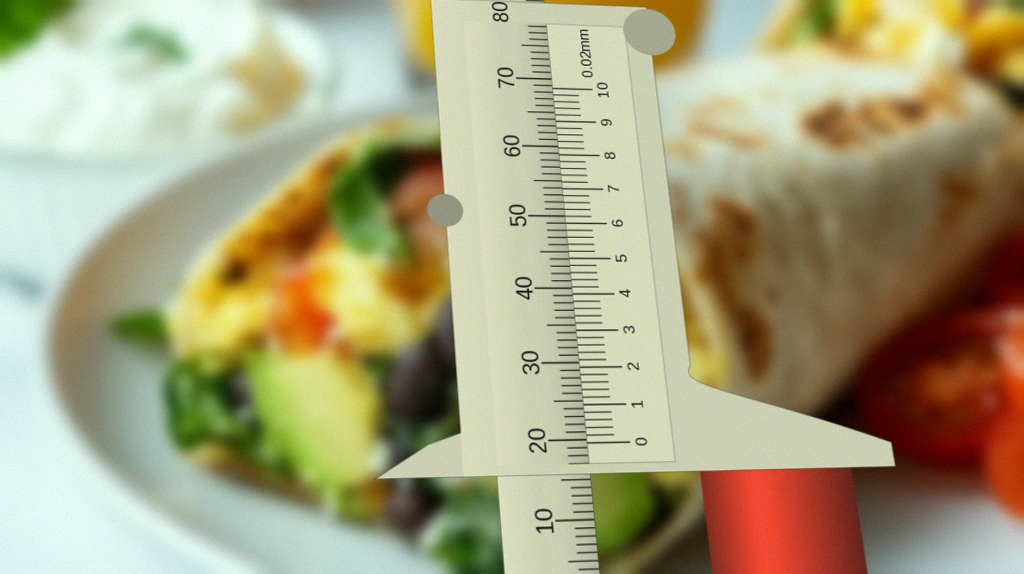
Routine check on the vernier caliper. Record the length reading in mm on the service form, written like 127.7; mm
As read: 19.6; mm
